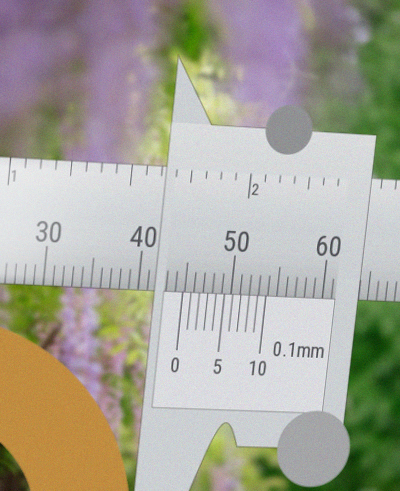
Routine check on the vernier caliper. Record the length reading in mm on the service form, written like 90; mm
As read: 44.8; mm
